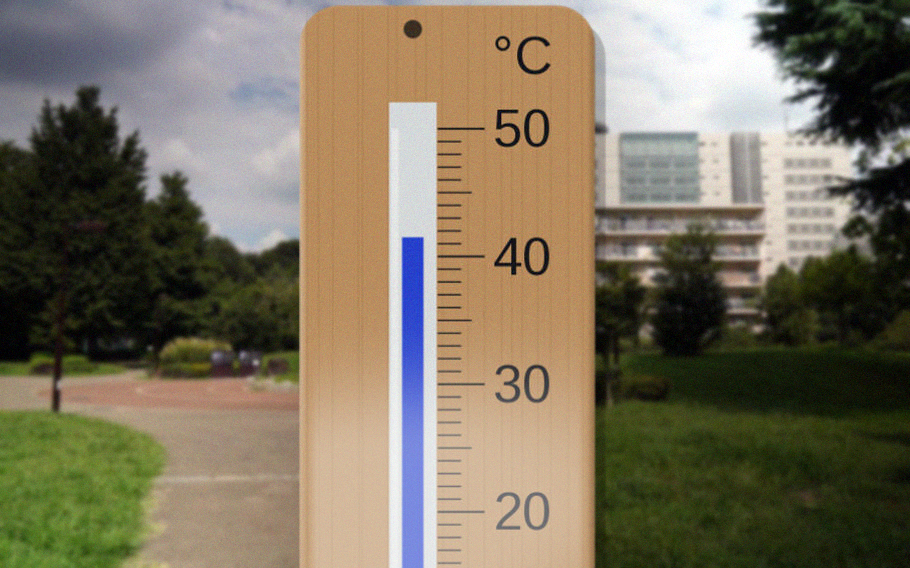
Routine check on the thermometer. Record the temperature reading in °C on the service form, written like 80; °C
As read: 41.5; °C
